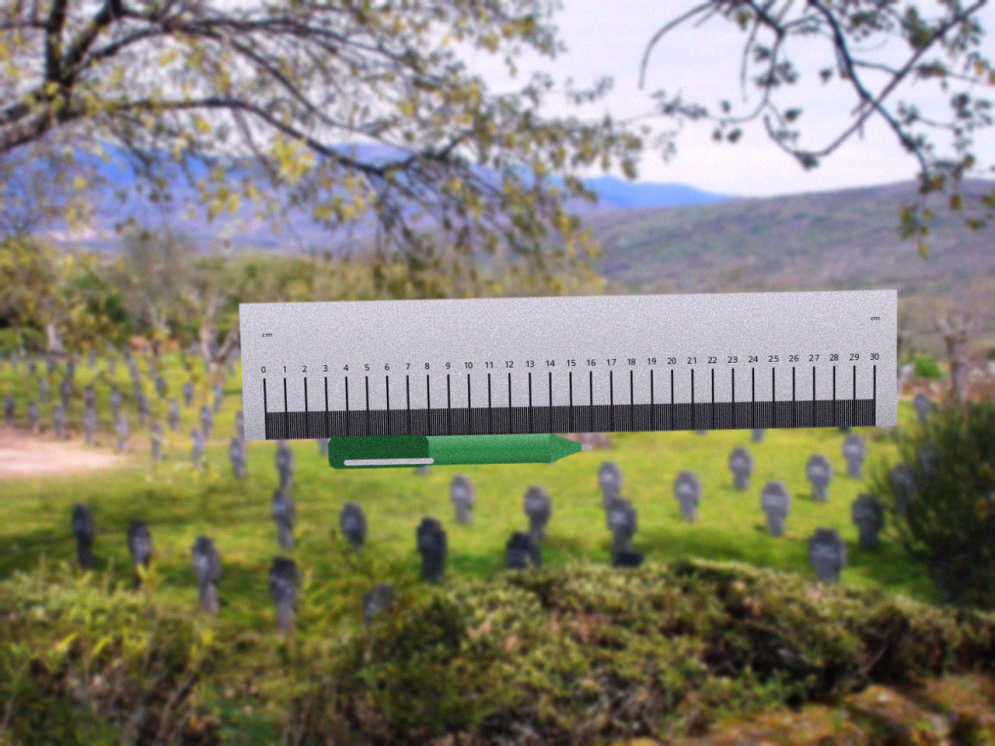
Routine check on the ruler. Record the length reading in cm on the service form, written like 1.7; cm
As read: 13; cm
